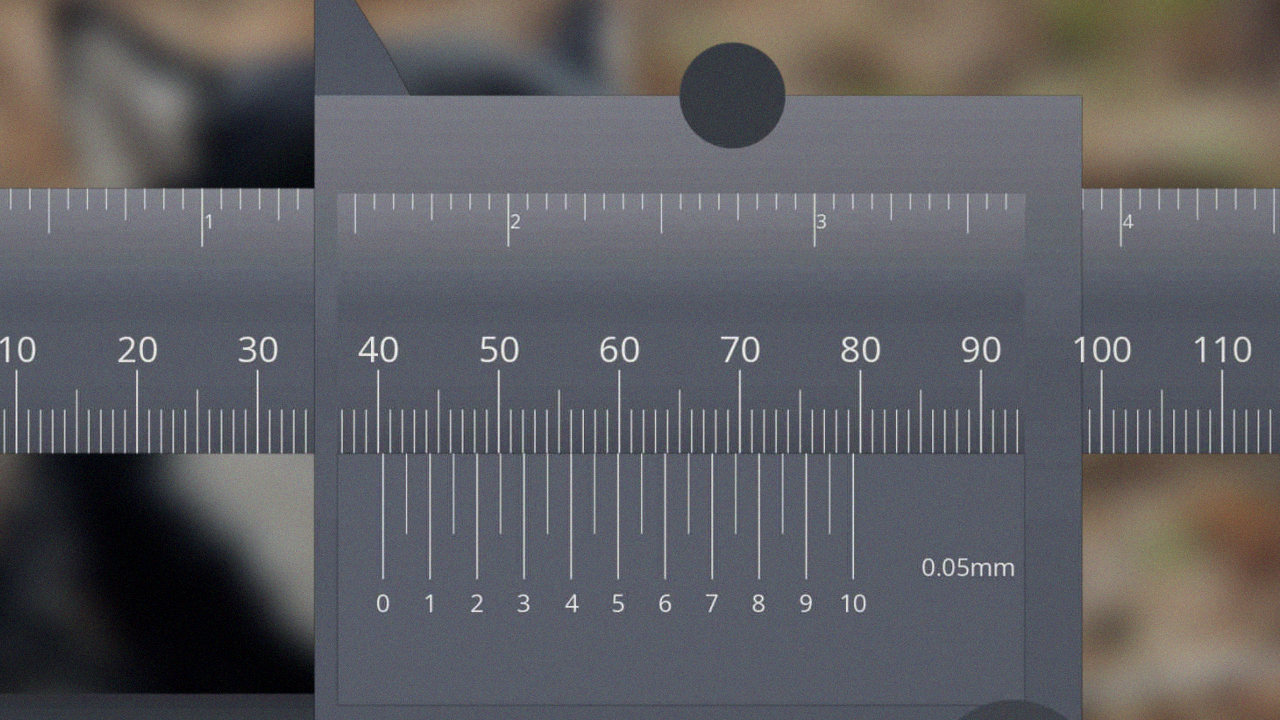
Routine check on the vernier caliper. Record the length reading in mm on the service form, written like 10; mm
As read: 40.4; mm
